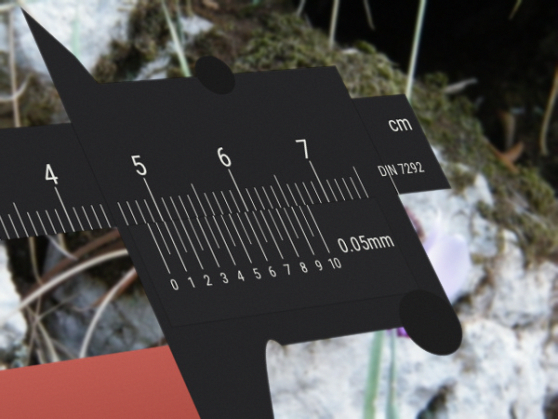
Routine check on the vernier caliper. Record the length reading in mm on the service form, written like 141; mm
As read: 48.2; mm
